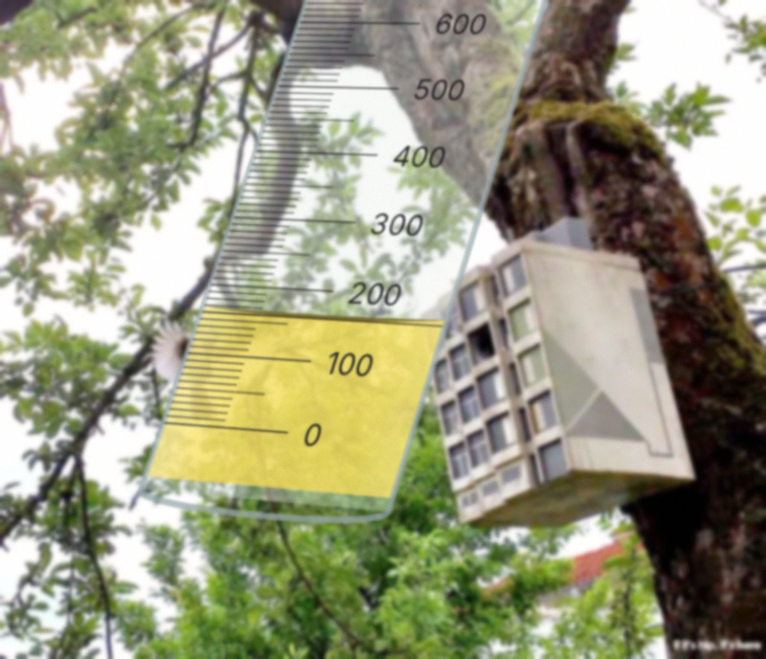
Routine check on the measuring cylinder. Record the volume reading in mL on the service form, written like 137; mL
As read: 160; mL
